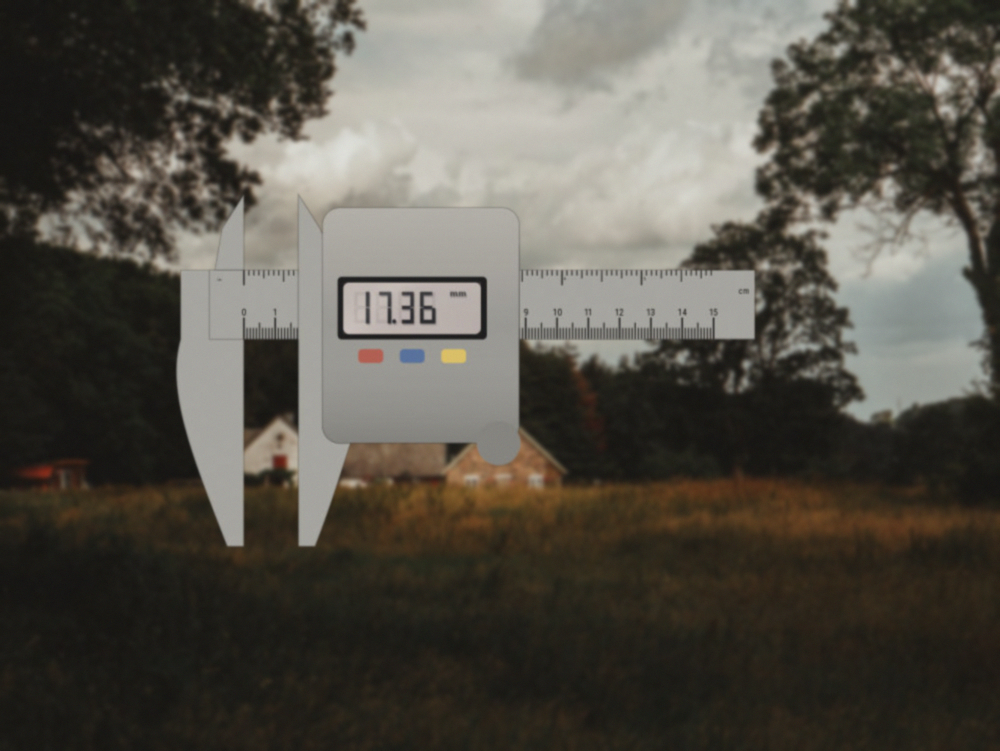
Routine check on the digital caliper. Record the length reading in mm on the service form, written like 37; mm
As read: 17.36; mm
